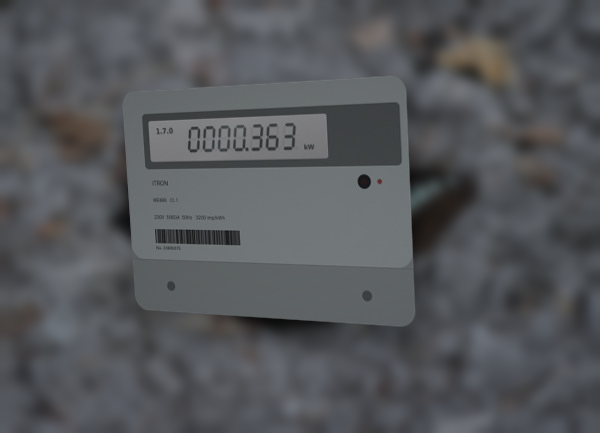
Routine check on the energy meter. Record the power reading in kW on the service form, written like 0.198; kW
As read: 0.363; kW
